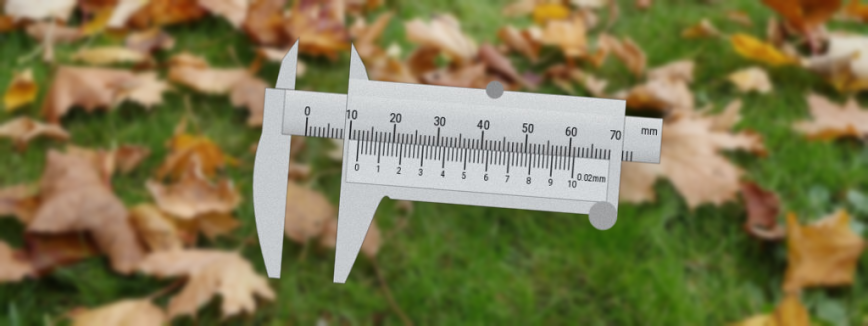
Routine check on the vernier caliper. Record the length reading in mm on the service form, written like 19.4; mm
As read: 12.0; mm
